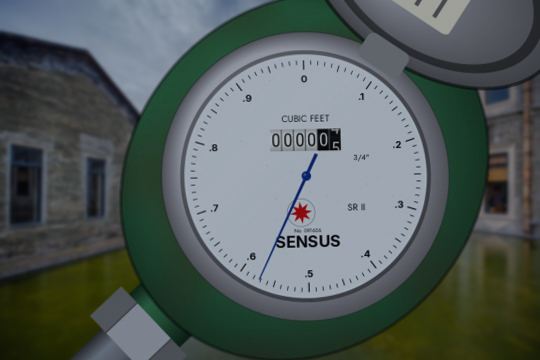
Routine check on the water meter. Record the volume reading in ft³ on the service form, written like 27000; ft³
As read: 4.57; ft³
